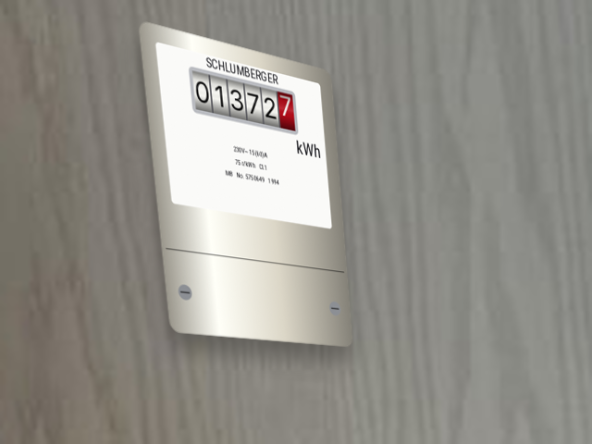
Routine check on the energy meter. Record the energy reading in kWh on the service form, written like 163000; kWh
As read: 1372.7; kWh
